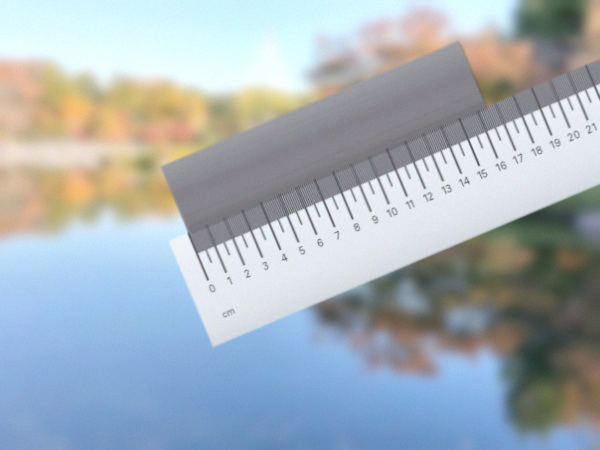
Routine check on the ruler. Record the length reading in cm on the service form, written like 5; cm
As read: 16.5; cm
